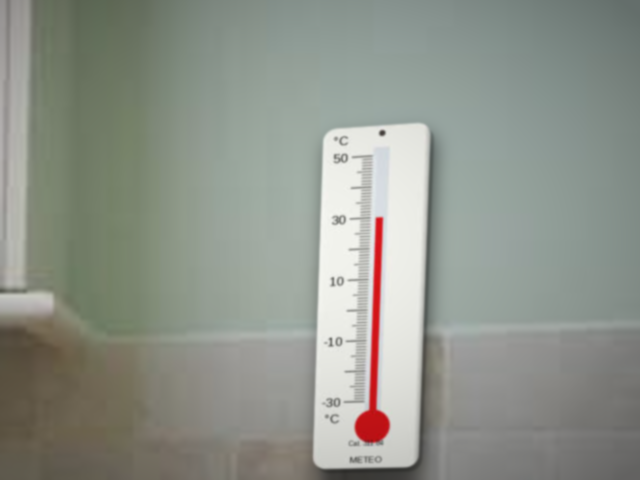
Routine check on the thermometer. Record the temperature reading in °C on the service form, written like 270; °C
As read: 30; °C
